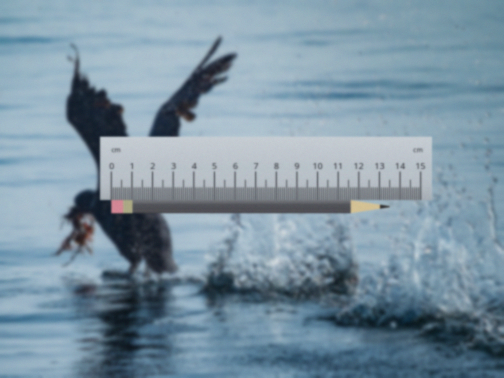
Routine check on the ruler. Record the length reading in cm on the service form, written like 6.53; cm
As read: 13.5; cm
